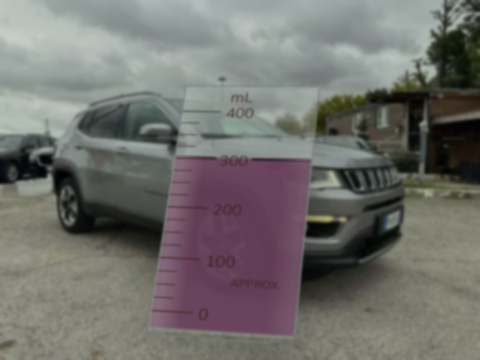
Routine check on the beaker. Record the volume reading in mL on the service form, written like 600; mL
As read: 300; mL
